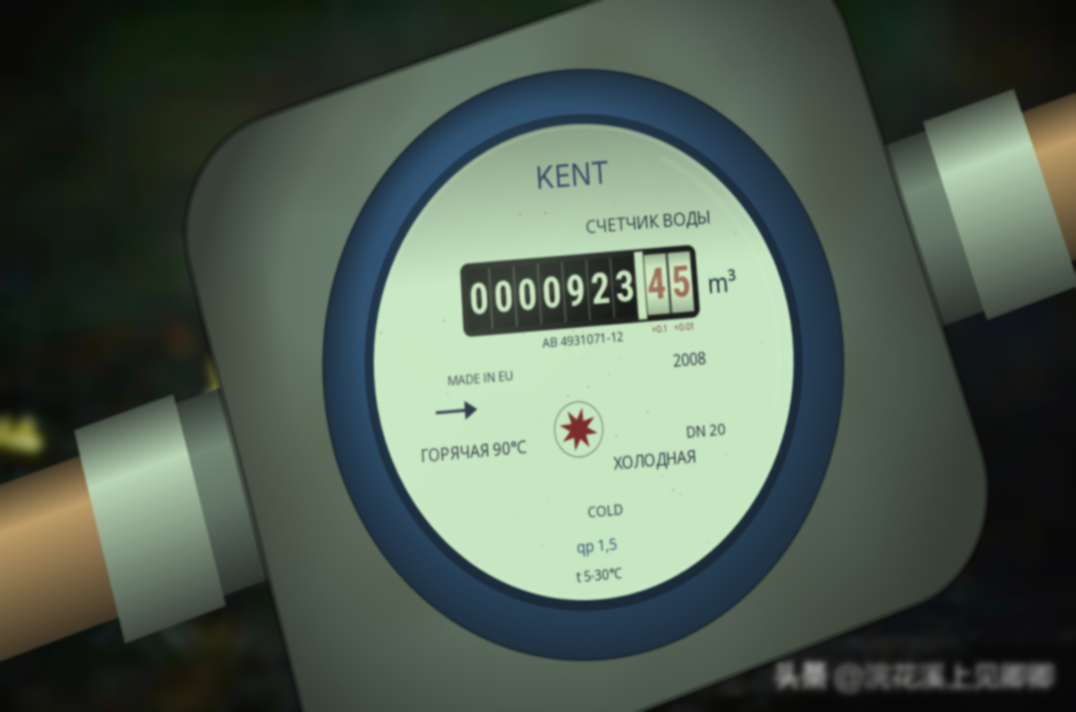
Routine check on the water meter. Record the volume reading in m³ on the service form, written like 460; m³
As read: 923.45; m³
